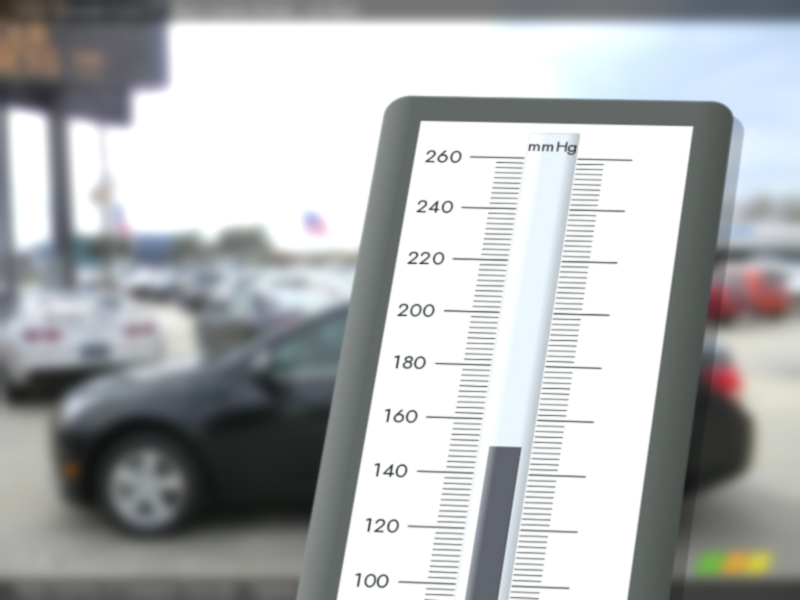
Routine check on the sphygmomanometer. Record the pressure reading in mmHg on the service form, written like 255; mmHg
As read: 150; mmHg
